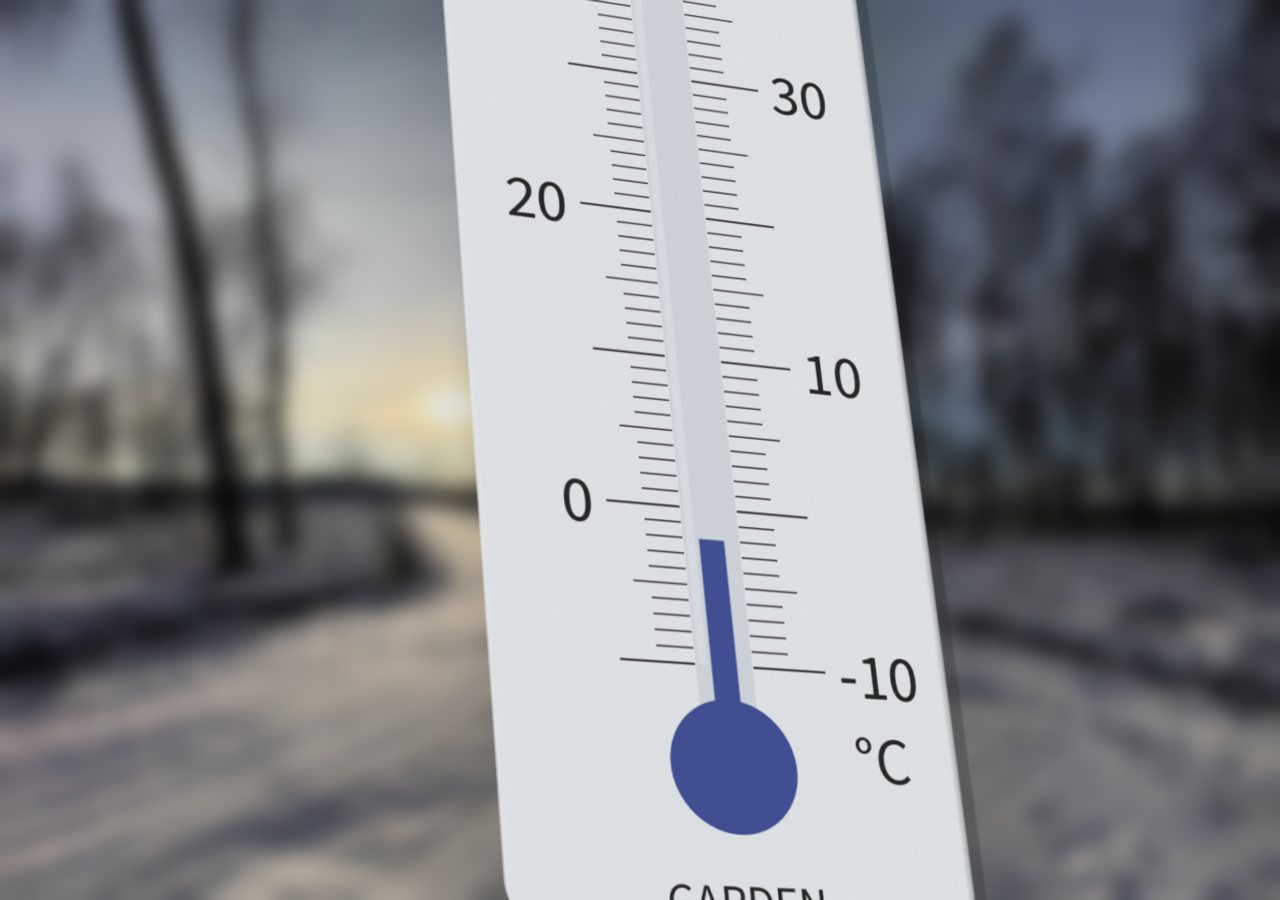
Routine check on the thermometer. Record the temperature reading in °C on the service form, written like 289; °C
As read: -2; °C
